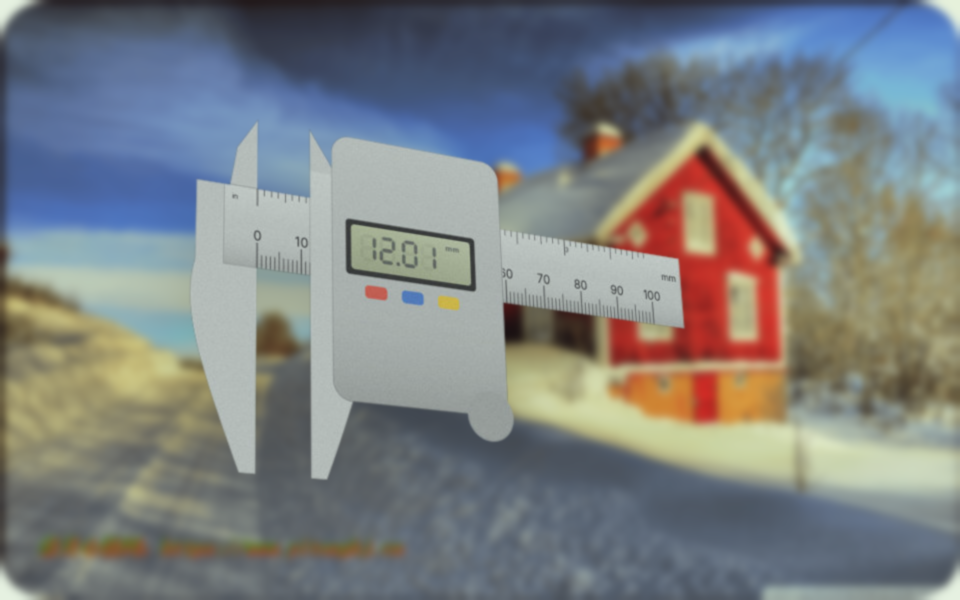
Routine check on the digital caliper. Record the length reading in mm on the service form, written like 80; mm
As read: 12.01; mm
